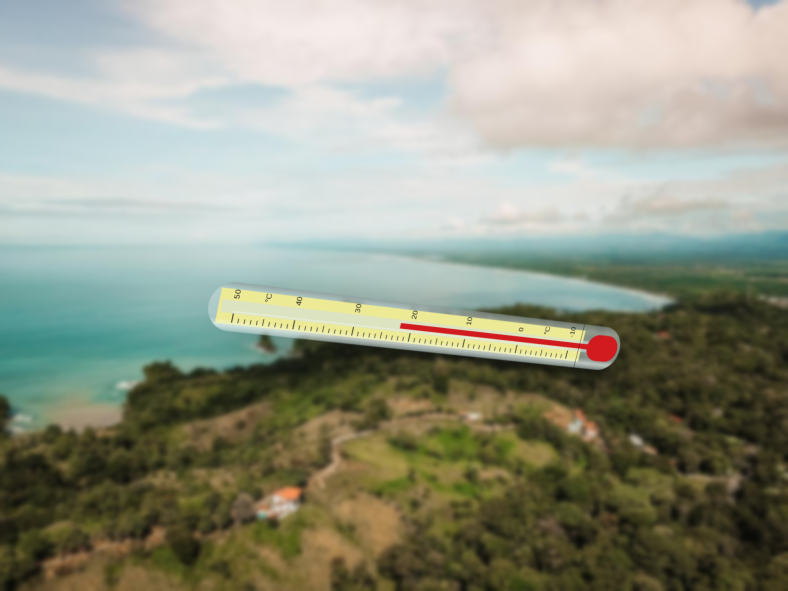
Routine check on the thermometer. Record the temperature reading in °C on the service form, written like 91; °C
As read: 22; °C
